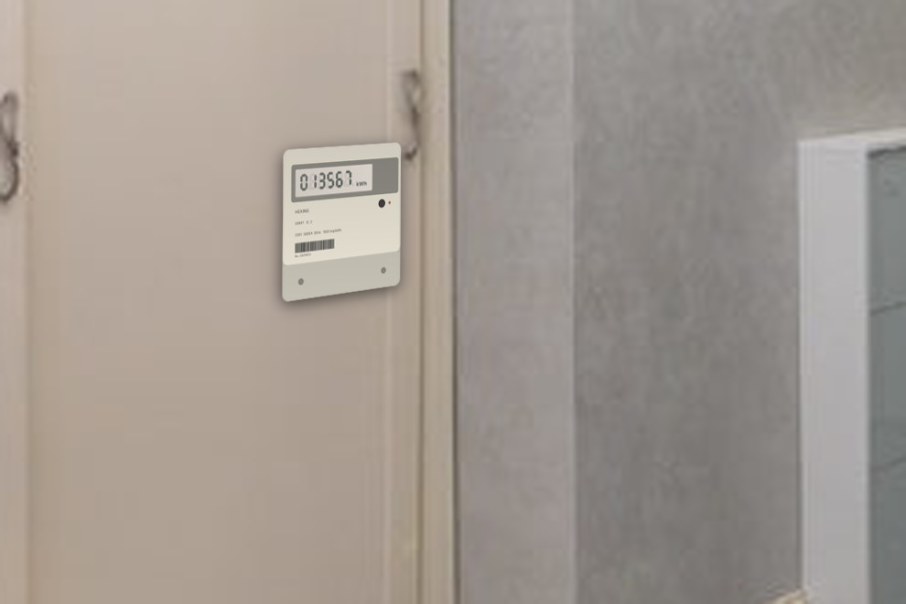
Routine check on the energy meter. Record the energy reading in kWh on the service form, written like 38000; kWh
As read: 13567; kWh
